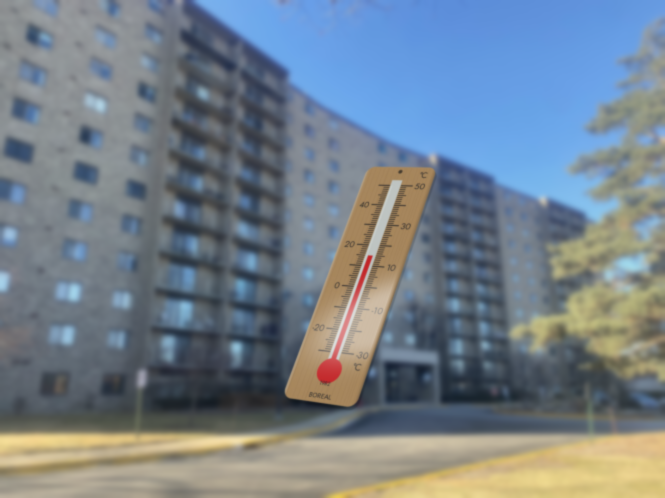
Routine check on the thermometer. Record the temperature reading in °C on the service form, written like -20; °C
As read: 15; °C
